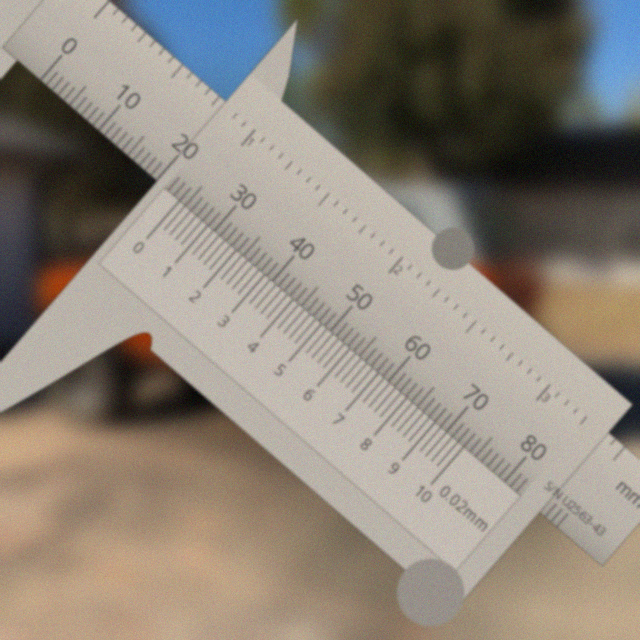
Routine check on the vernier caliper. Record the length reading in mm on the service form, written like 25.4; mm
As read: 24.0; mm
